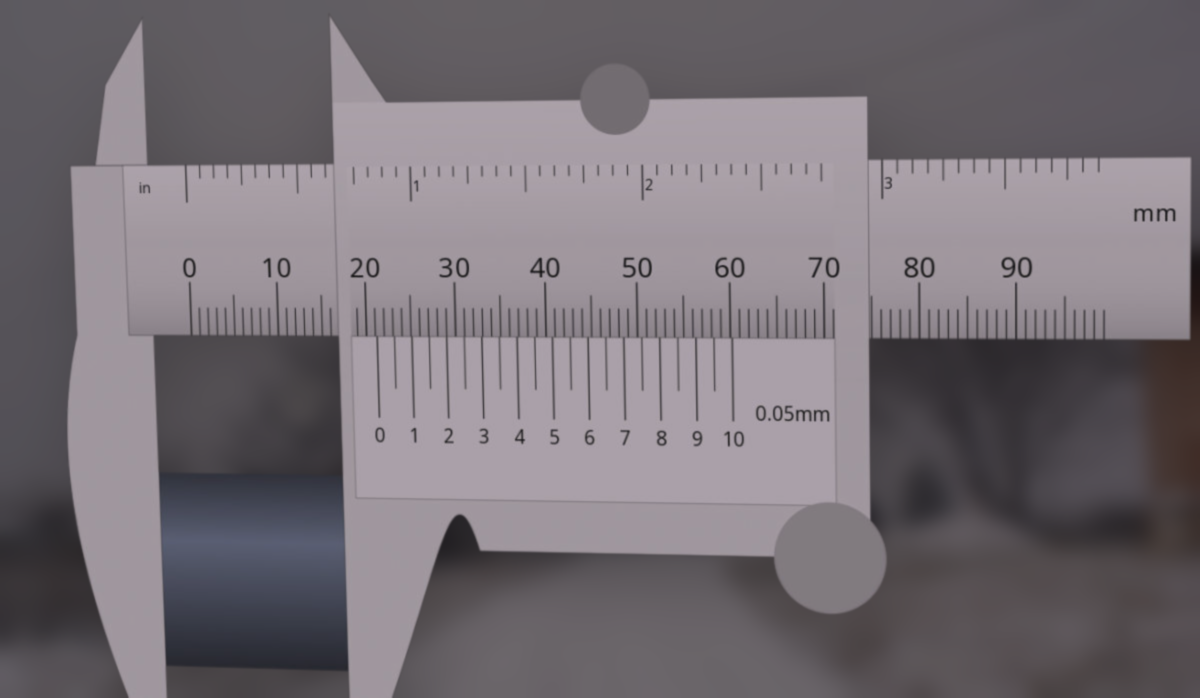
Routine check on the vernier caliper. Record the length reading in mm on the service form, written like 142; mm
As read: 21.2; mm
